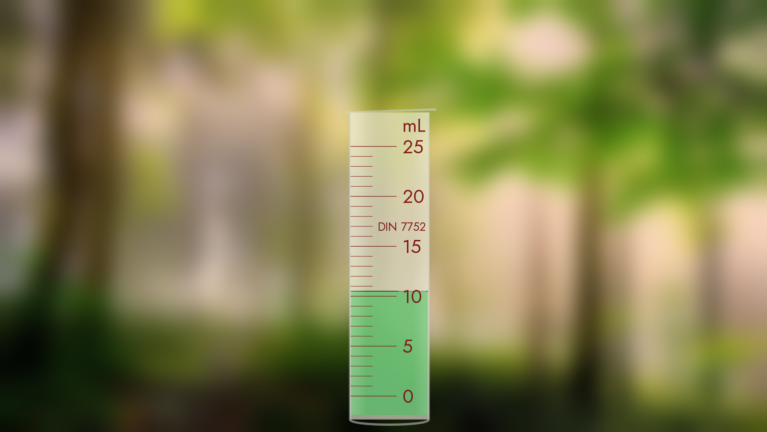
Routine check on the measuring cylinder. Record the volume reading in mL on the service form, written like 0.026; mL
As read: 10.5; mL
